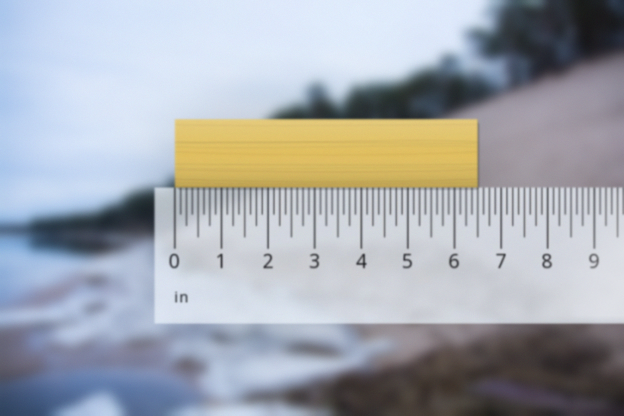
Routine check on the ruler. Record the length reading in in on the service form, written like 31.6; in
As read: 6.5; in
